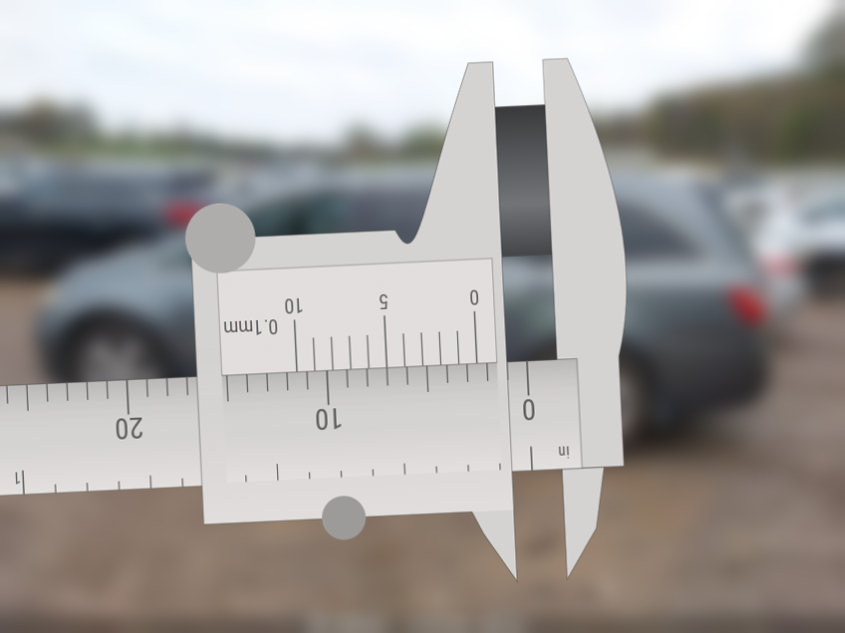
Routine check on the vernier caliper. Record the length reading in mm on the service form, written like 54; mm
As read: 2.5; mm
